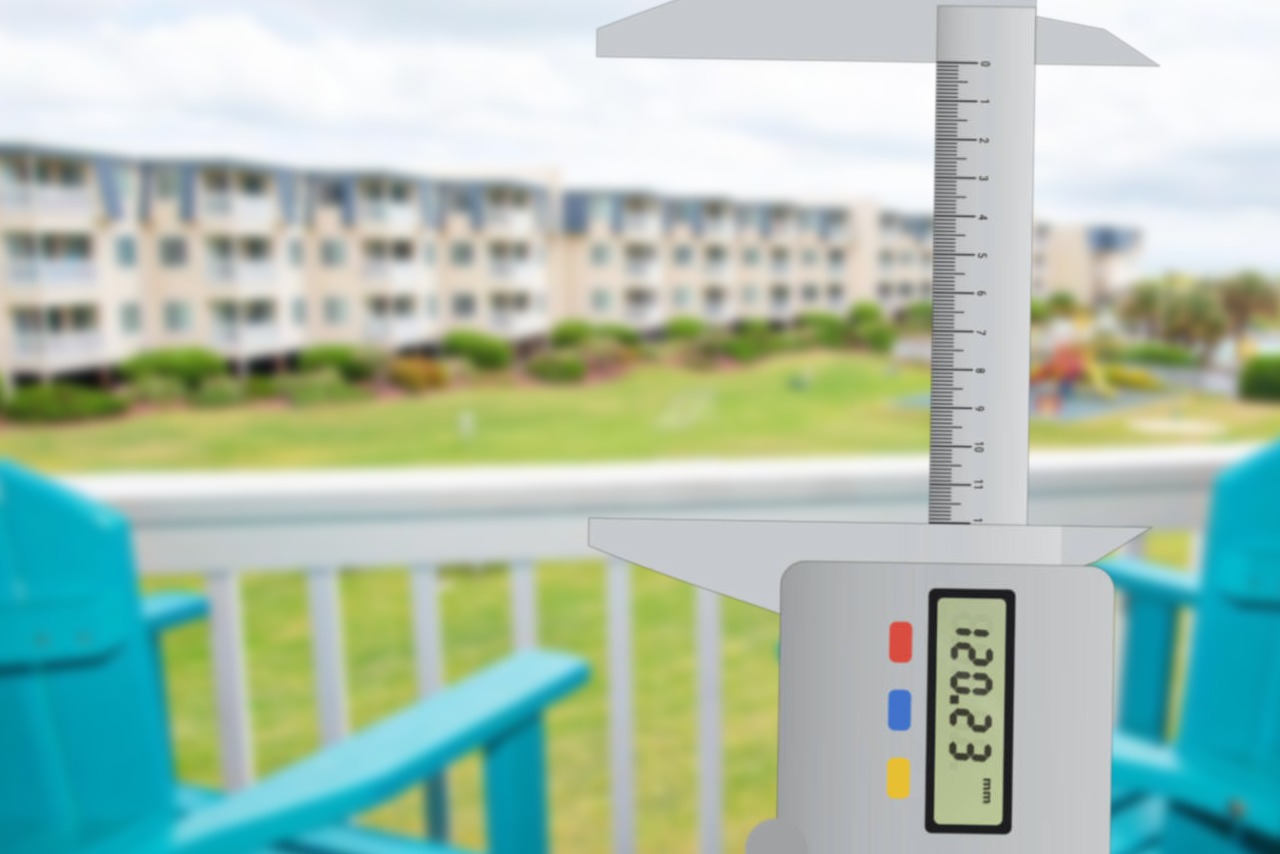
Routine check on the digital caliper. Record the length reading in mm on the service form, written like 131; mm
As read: 120.23; mm
